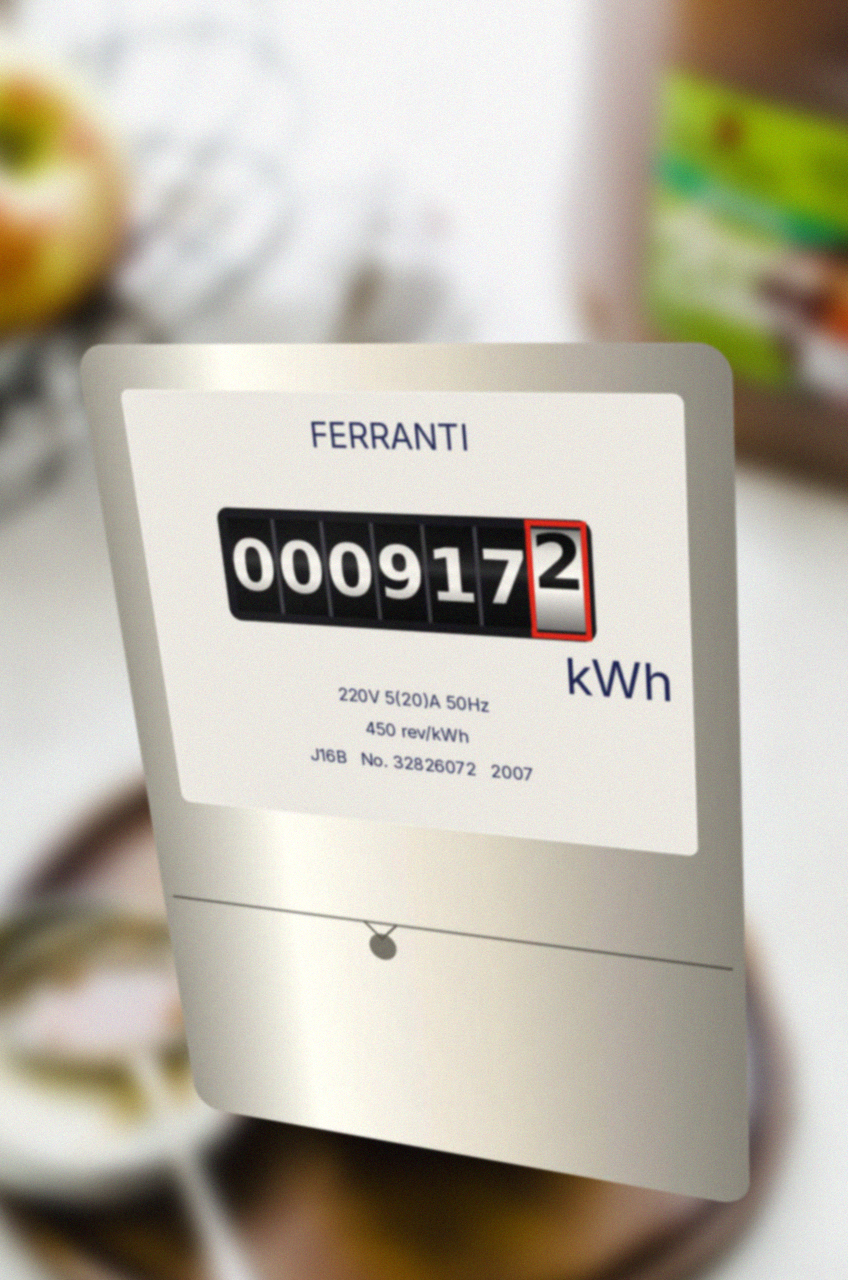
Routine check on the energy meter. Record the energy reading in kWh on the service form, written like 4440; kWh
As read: 917.2; kWh
